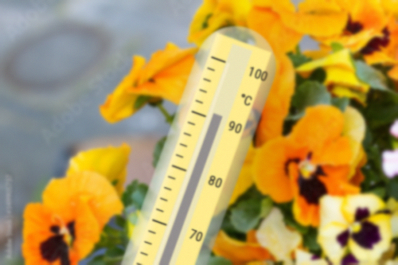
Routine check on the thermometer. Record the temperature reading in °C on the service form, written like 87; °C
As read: 91; °C
